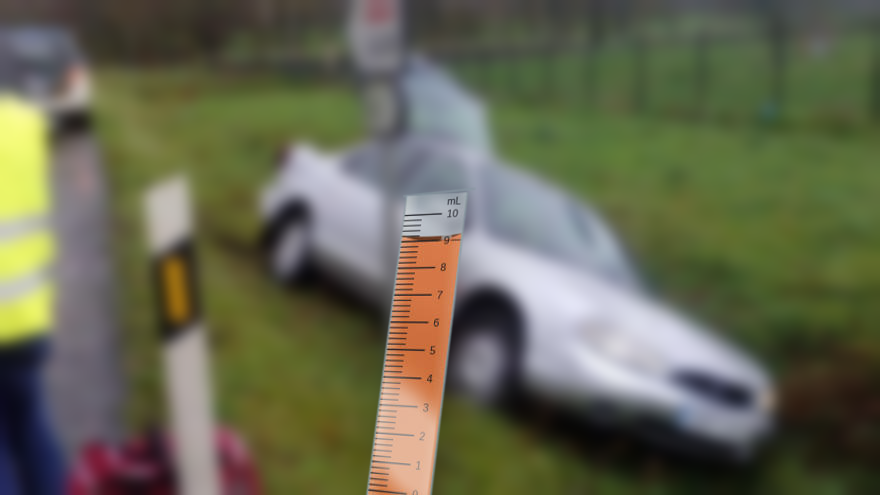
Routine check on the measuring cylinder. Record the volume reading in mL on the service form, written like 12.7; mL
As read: 9; mL
